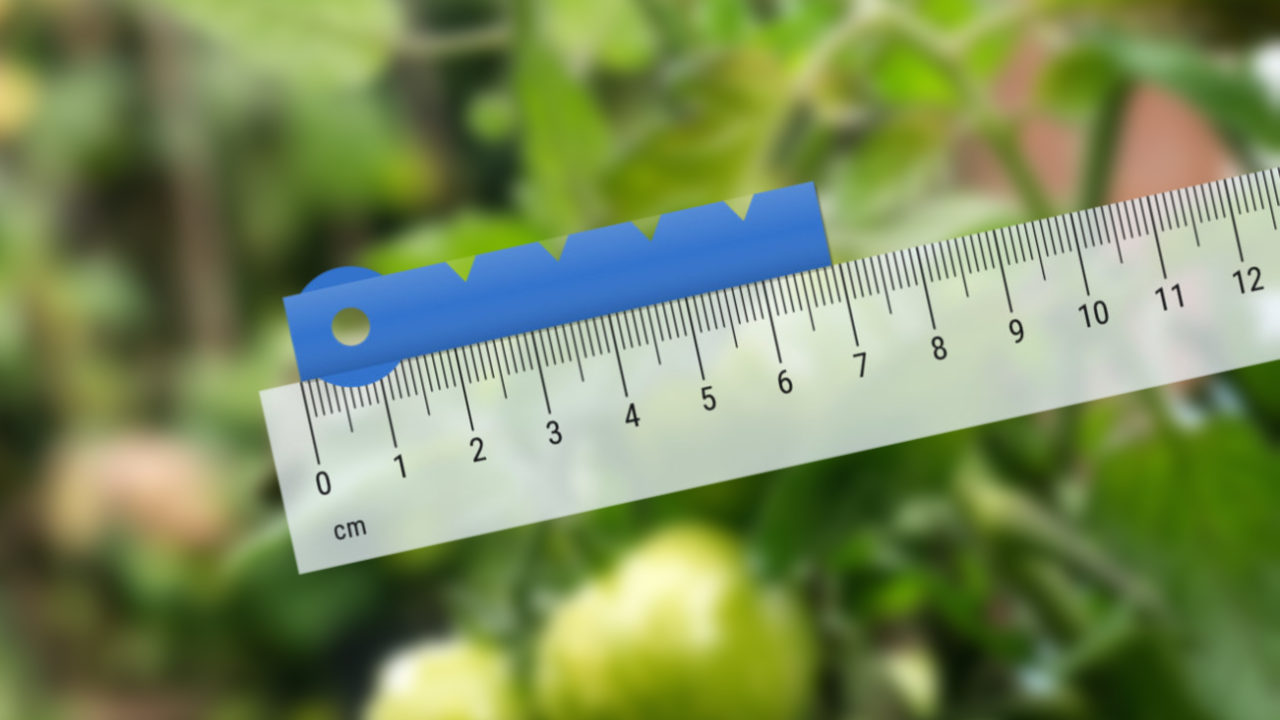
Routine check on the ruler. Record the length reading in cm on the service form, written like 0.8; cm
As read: 6.9; cm
